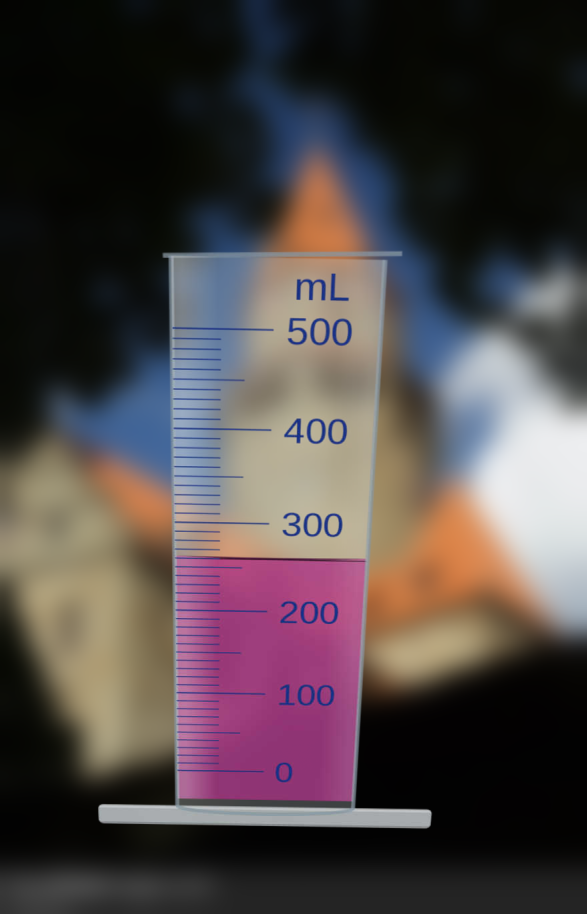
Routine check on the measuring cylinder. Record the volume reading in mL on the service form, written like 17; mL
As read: 260; mL
